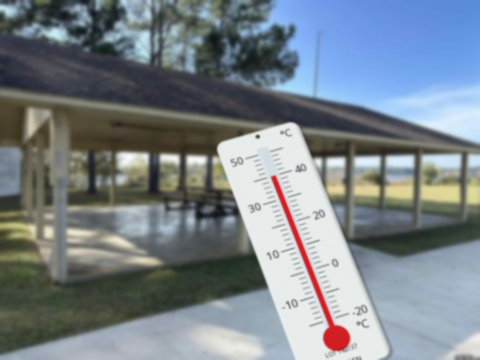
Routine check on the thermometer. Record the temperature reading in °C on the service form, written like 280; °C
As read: 40; °C
